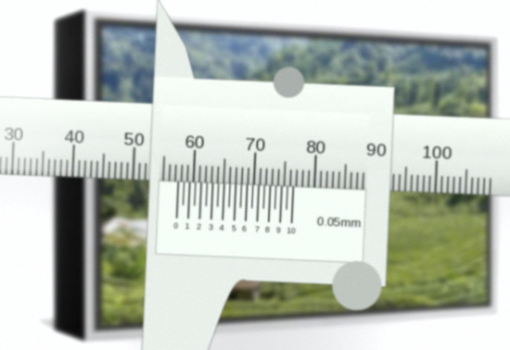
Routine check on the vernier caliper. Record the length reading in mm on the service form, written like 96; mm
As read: 57.5; mm
